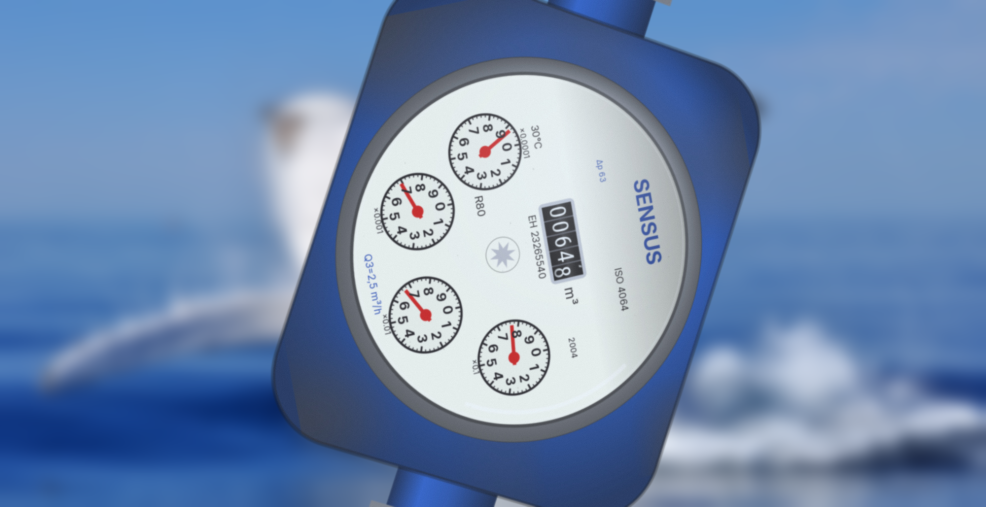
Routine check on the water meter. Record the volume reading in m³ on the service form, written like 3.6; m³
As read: 647.7669; m³
